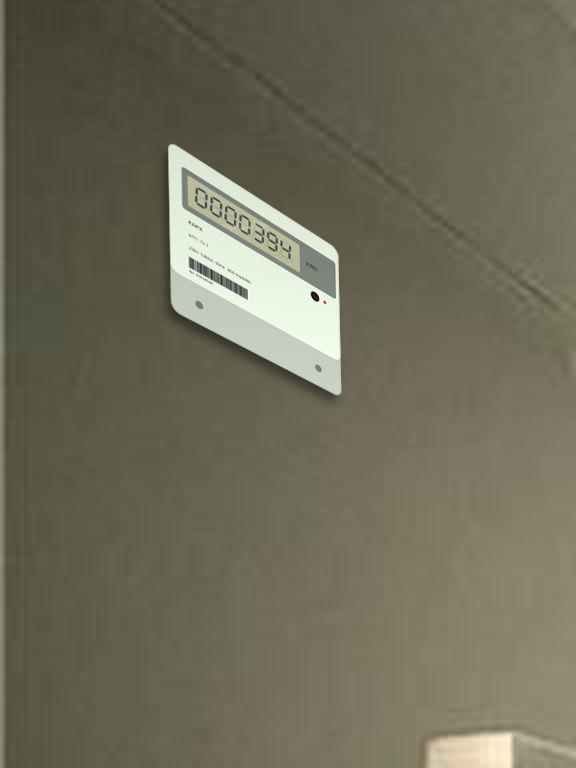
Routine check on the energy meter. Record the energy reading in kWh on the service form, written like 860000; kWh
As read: 394; kWh
